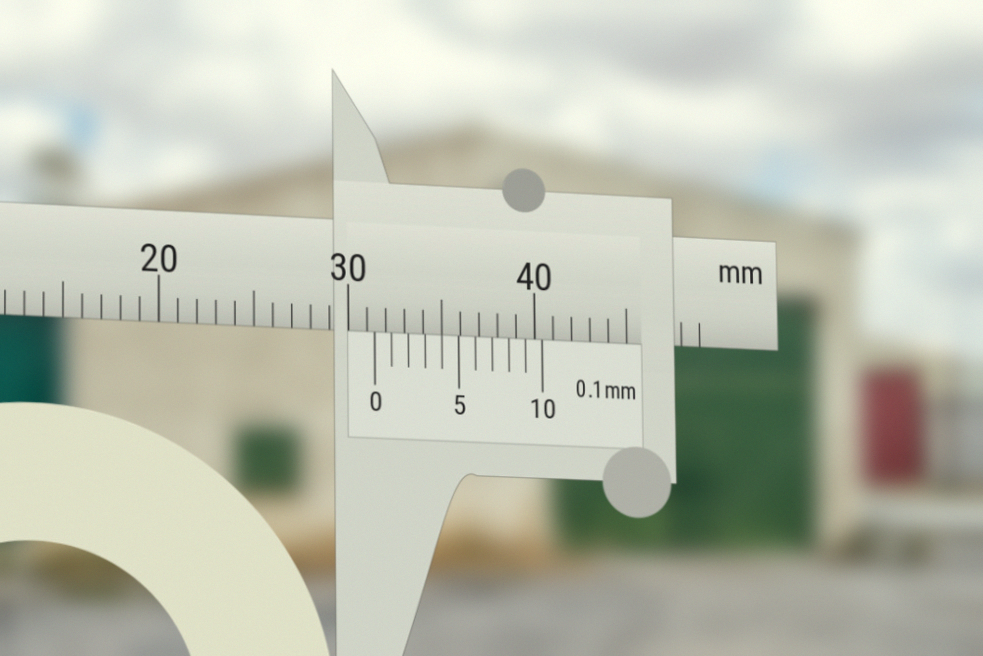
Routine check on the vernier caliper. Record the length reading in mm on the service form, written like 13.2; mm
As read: 31.4; mm
